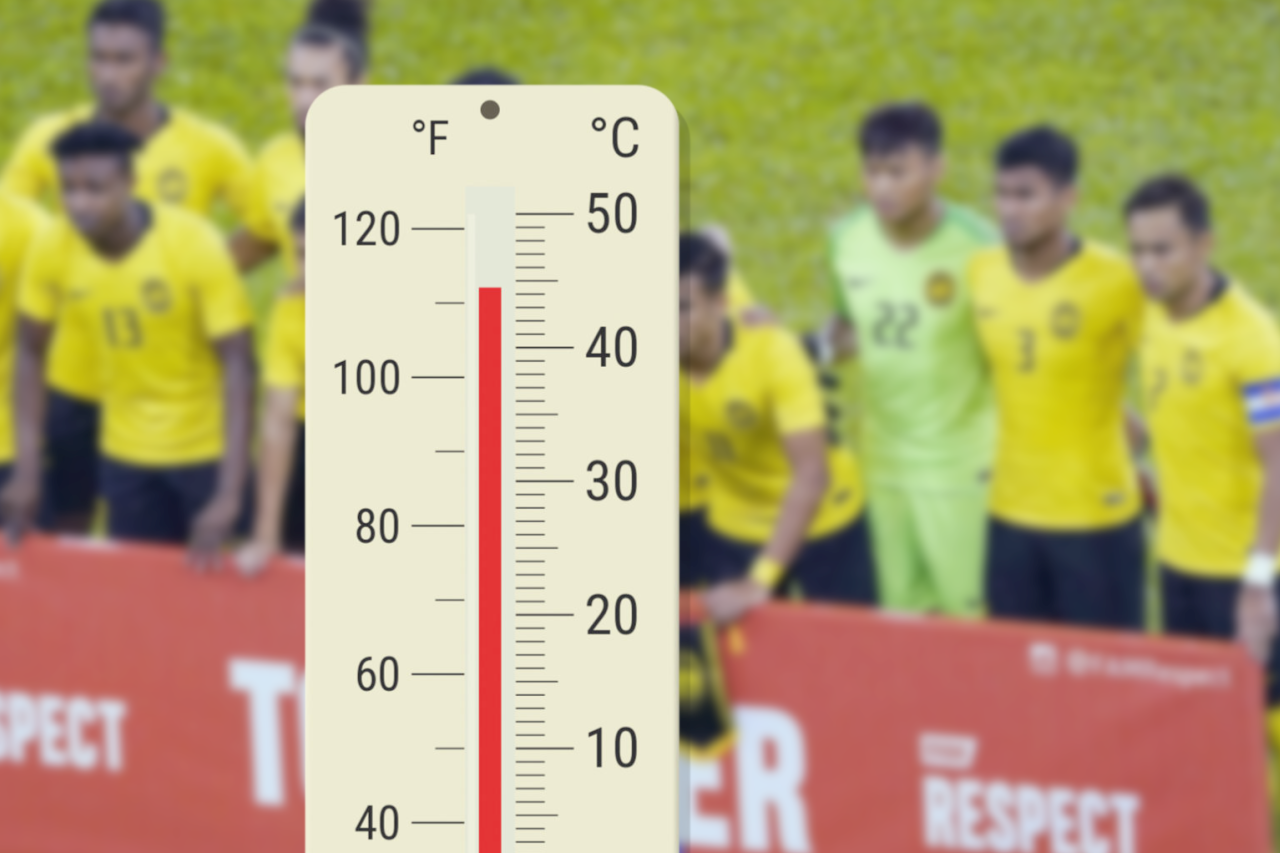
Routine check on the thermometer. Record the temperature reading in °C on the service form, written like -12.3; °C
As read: 44.5; °C
